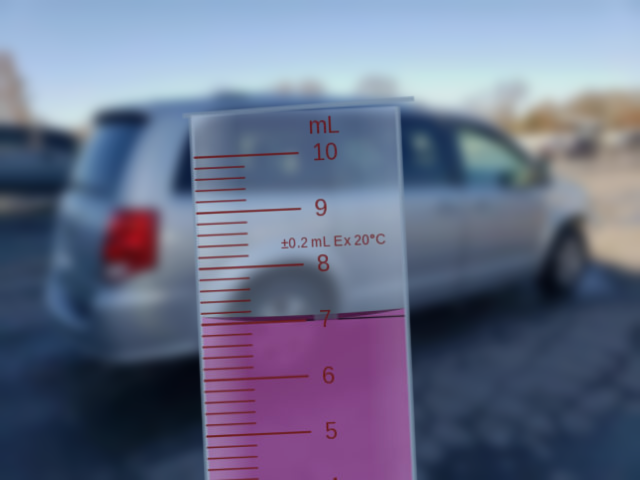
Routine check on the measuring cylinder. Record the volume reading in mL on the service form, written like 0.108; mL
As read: 7; mL
